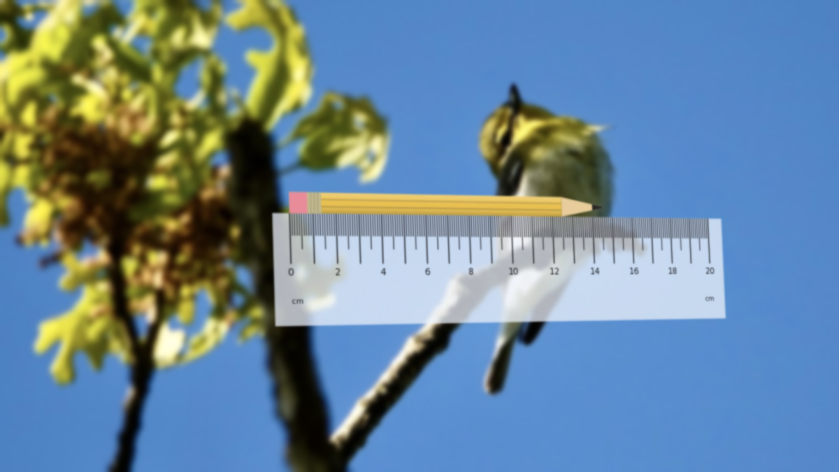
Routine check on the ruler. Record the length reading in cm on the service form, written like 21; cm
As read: 14.5; cm
